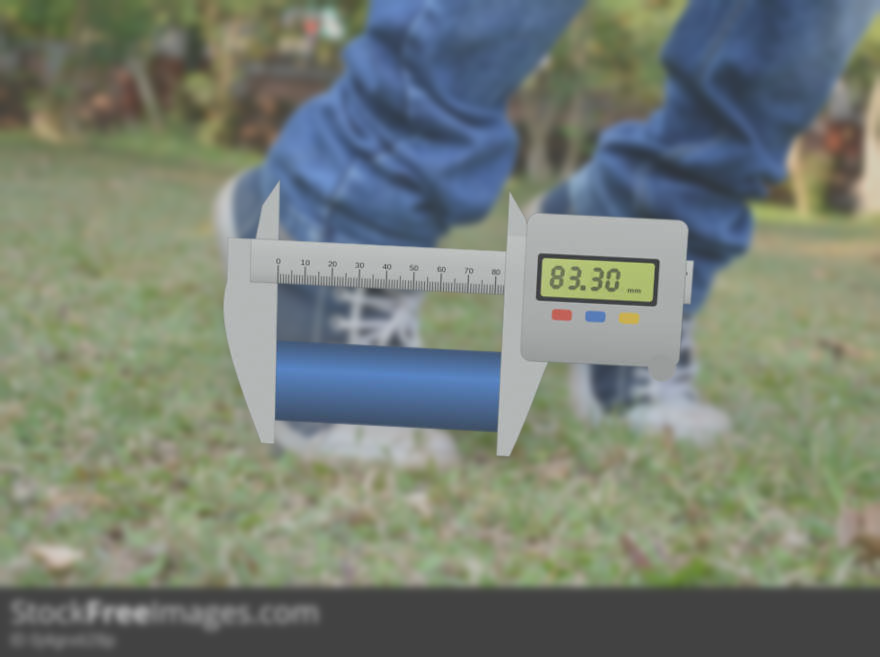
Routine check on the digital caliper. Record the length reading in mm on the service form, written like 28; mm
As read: 83.30; mm
